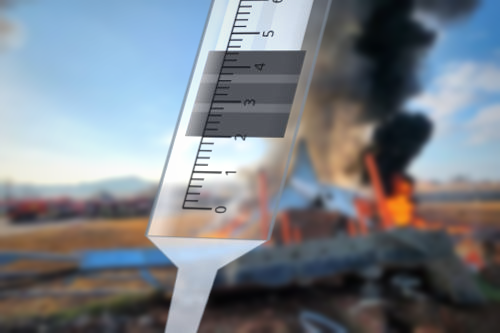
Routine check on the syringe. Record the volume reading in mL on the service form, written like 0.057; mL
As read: 2; mL
